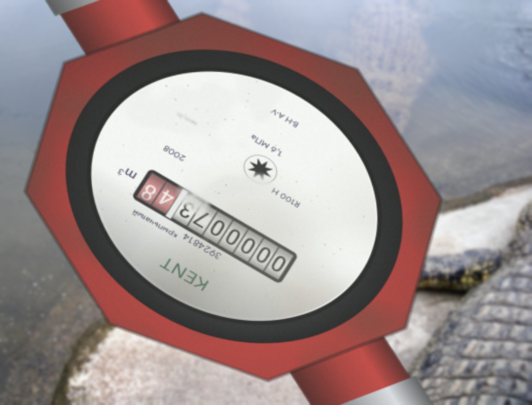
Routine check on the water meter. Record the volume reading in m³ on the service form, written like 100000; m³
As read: 73.48; m³
